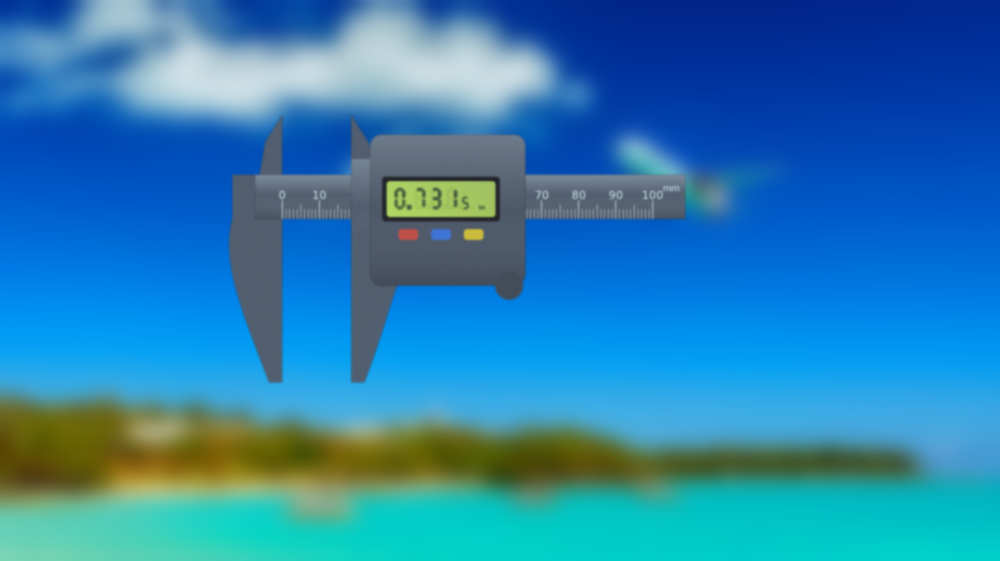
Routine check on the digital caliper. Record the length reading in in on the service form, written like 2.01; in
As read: 0.7315; in
